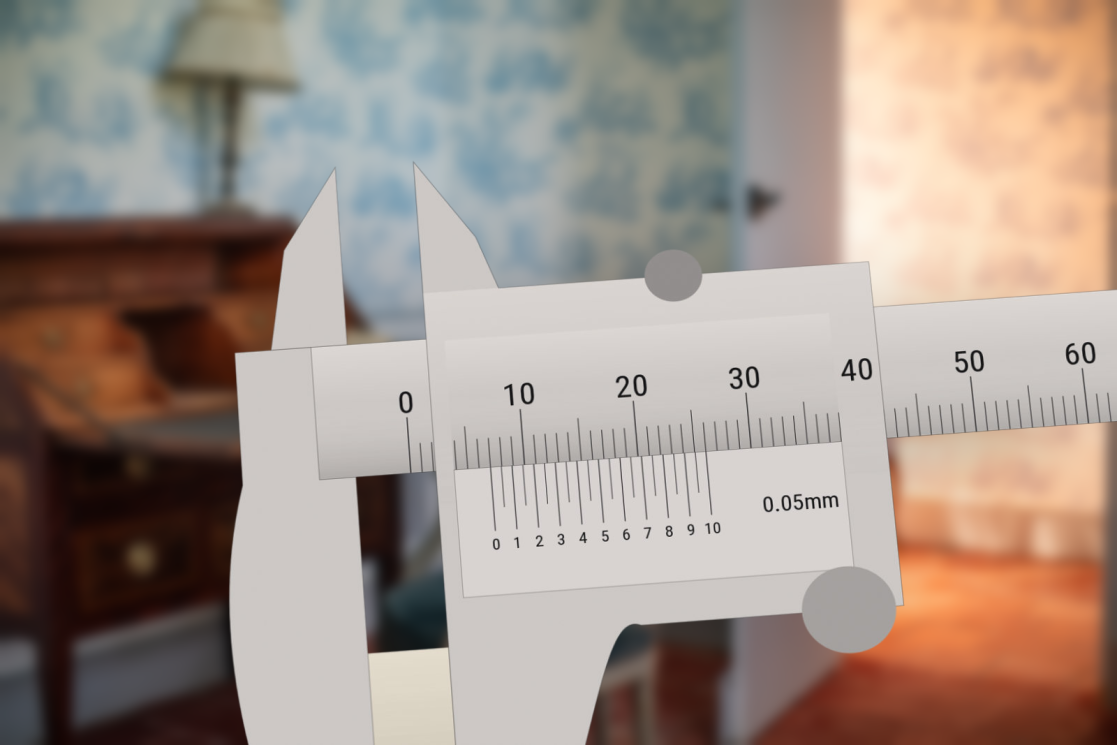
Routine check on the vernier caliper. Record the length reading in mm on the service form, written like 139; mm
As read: 7.0; mm
